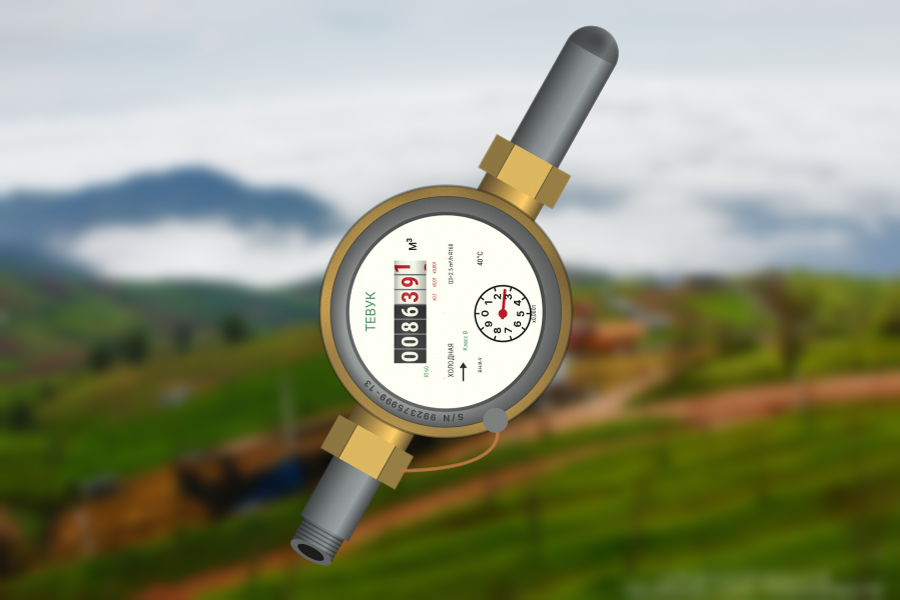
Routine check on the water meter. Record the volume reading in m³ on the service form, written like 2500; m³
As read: 86.3912; m³
